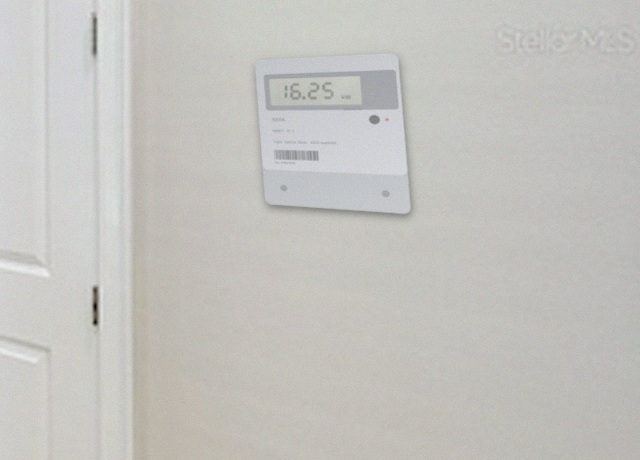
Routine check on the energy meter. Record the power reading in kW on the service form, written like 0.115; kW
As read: 16.25; kW
